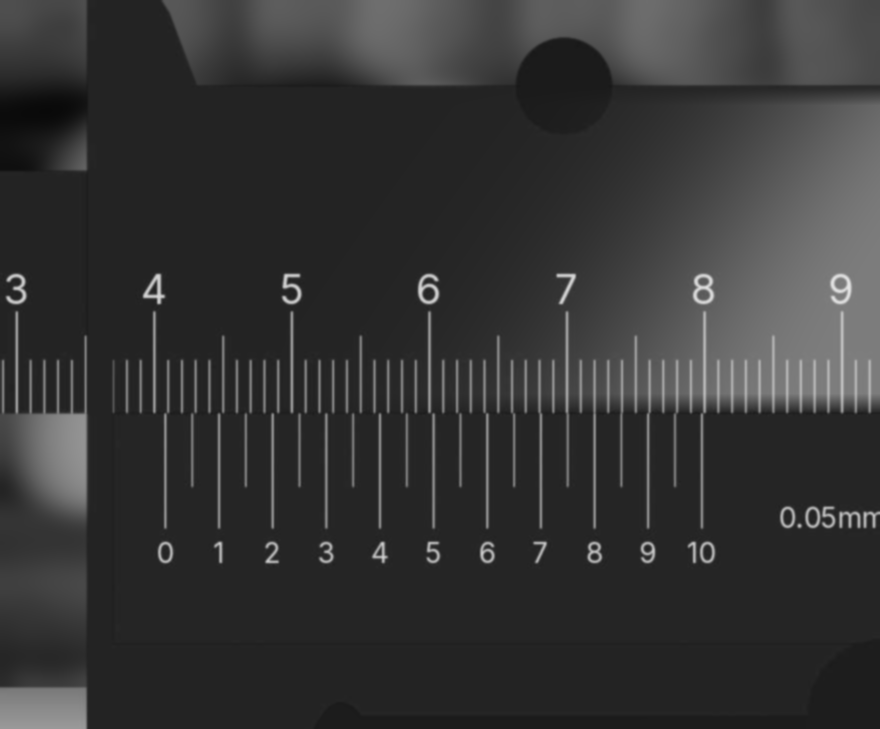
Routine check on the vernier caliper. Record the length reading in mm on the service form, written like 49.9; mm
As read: 40.8; mm
